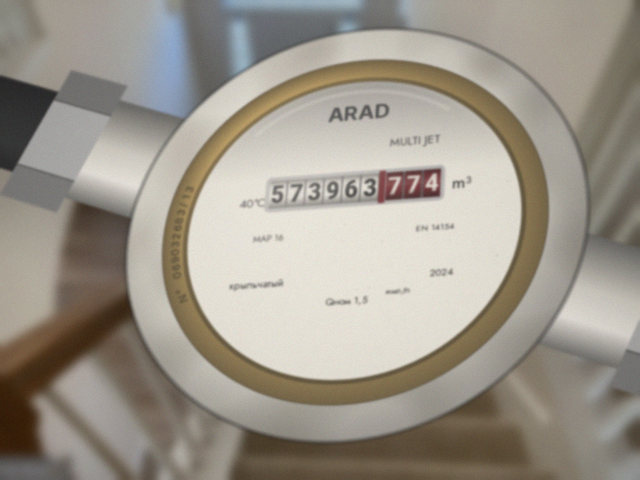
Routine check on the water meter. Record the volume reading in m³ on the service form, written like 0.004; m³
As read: 573963.774; m³
